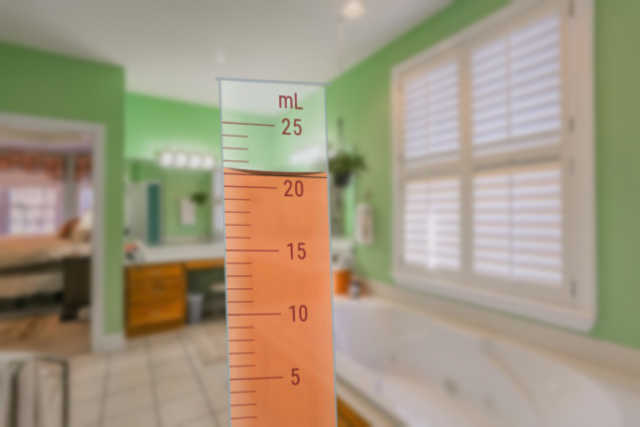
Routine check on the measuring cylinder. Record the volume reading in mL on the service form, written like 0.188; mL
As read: 21; mL
